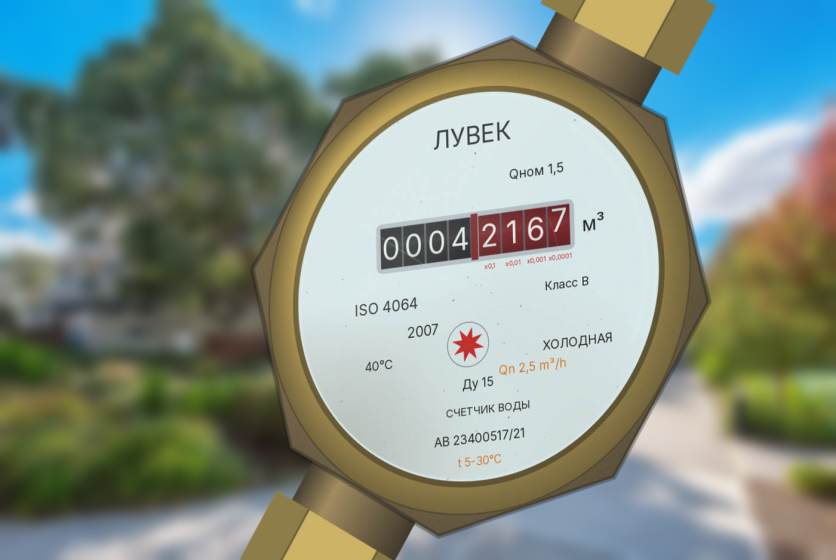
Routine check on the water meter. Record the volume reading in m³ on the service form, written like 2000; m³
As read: 4.2167; m³
